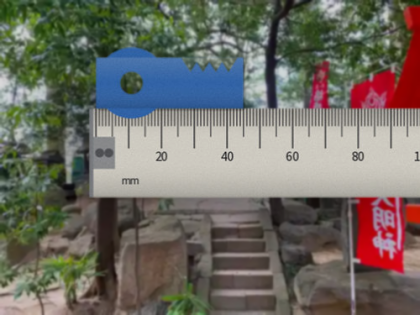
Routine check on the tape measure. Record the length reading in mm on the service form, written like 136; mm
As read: 45; mm
